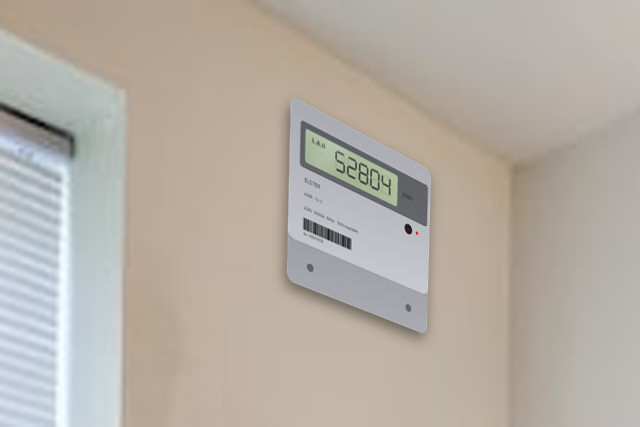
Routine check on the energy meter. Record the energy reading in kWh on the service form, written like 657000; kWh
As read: 52804; kWh
